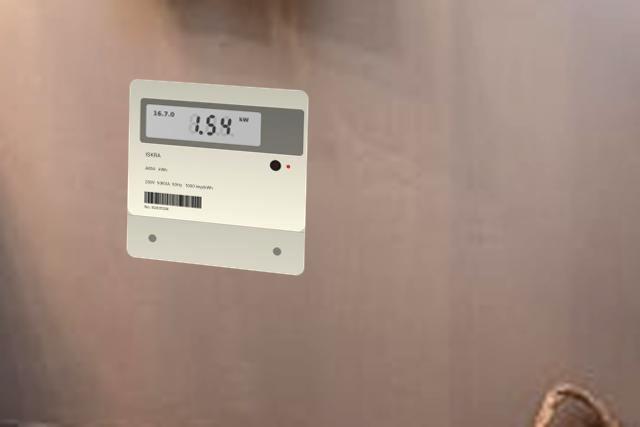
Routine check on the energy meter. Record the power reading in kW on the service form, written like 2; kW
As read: 1.54; kW
